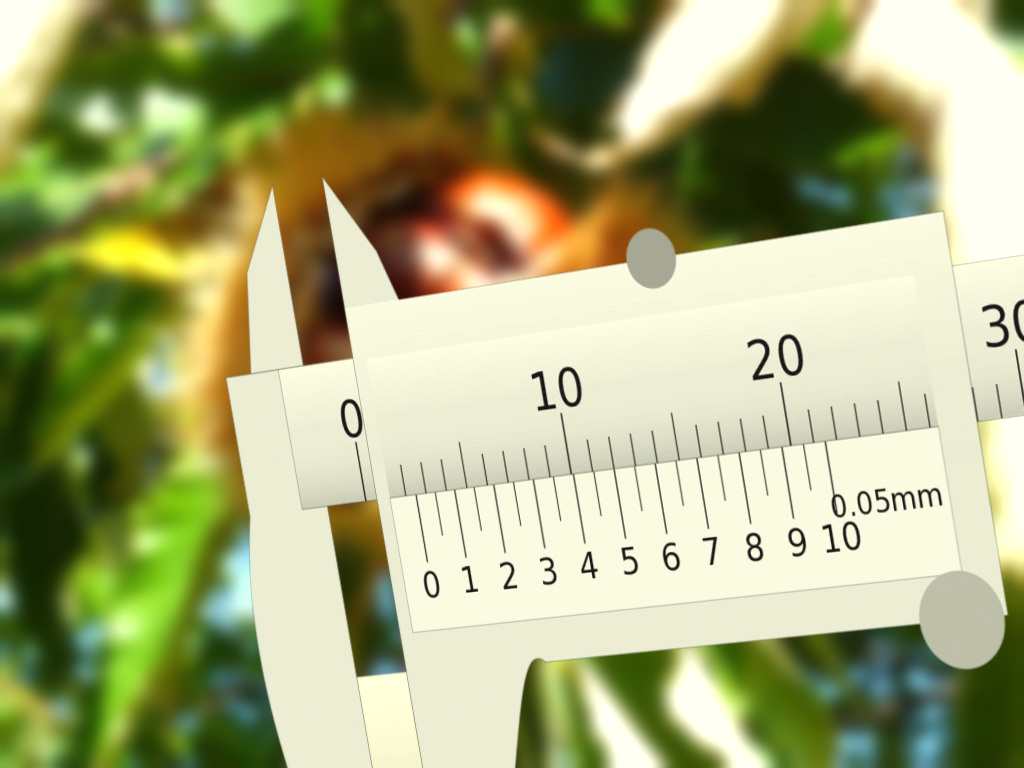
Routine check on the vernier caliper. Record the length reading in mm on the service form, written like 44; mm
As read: 2.5; mm
